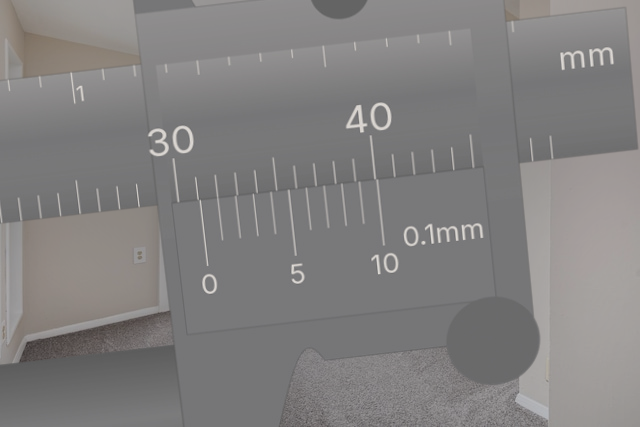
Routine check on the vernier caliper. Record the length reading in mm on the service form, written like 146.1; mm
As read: 31.1; mm
